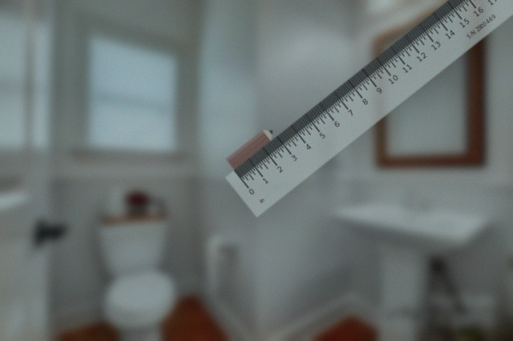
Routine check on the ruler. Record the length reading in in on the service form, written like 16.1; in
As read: 3; in
